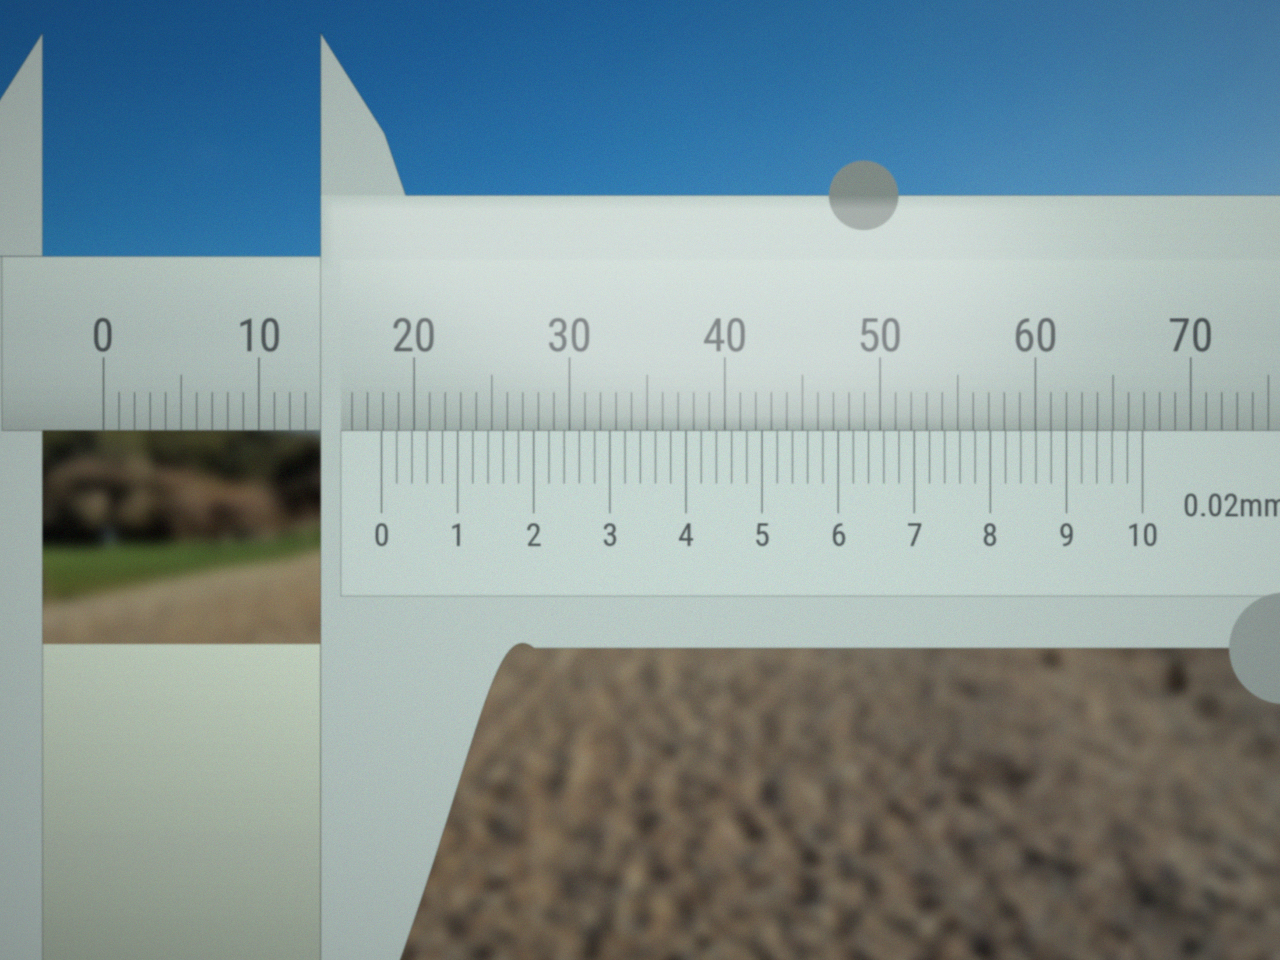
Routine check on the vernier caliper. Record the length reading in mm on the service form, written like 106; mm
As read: 17.9; mm
